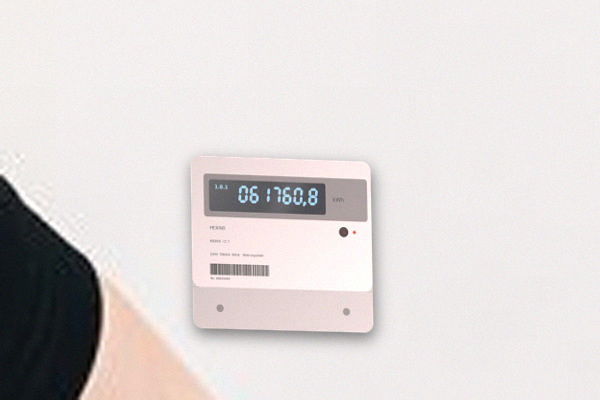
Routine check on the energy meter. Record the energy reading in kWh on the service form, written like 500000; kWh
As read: 61760.8; kWh
